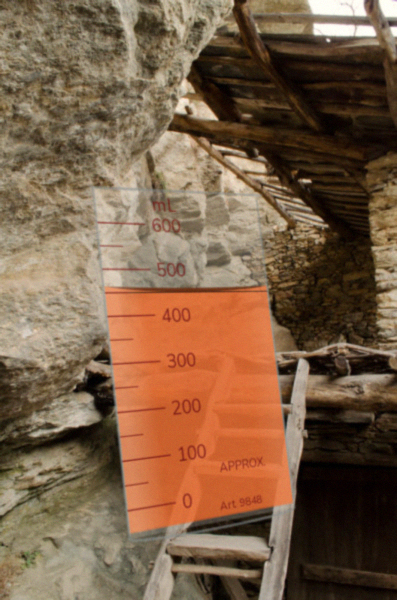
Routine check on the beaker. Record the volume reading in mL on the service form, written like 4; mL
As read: 450; mL
